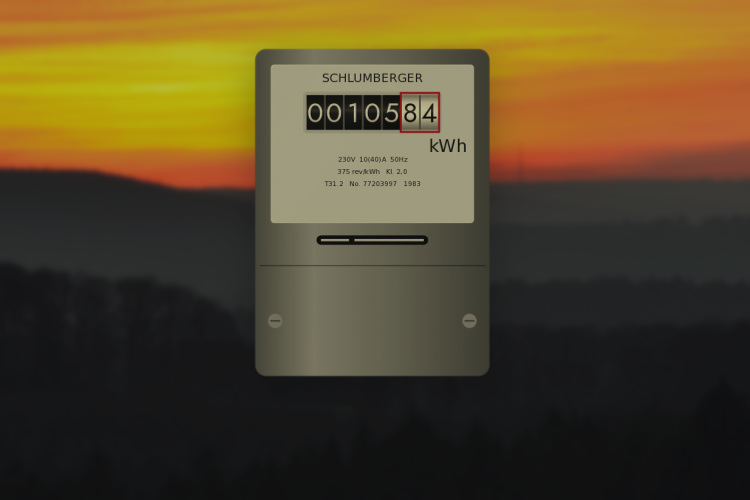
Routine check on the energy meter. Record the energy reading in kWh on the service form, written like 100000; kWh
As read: 105.84; kWh
